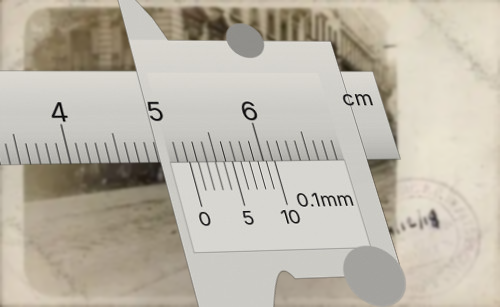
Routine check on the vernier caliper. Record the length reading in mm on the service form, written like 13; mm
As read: 52.2; mm
